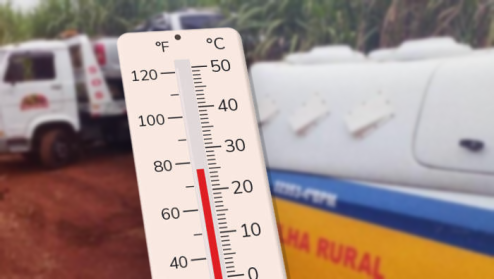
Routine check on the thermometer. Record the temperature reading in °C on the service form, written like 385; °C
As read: 25; °C
